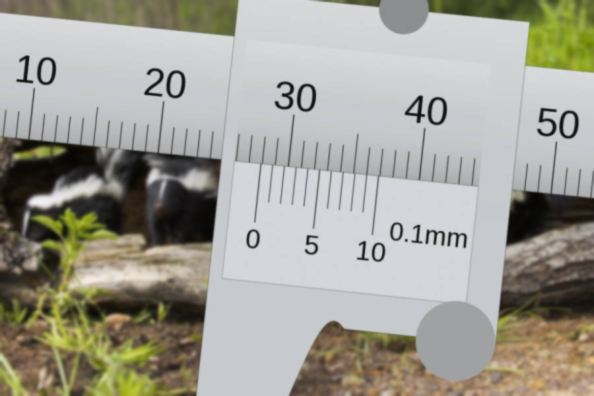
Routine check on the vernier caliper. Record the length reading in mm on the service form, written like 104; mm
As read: 27.9; mm
